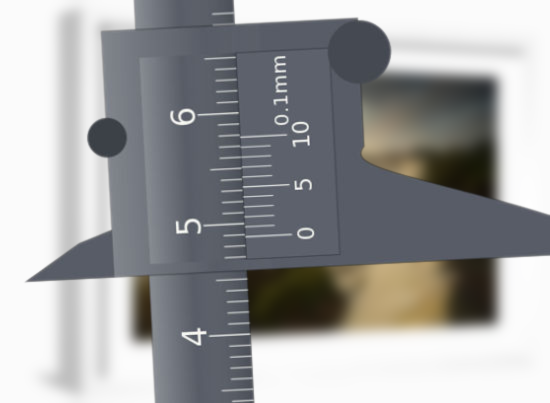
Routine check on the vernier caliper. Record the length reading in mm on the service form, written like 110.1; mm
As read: 48.8; mm
